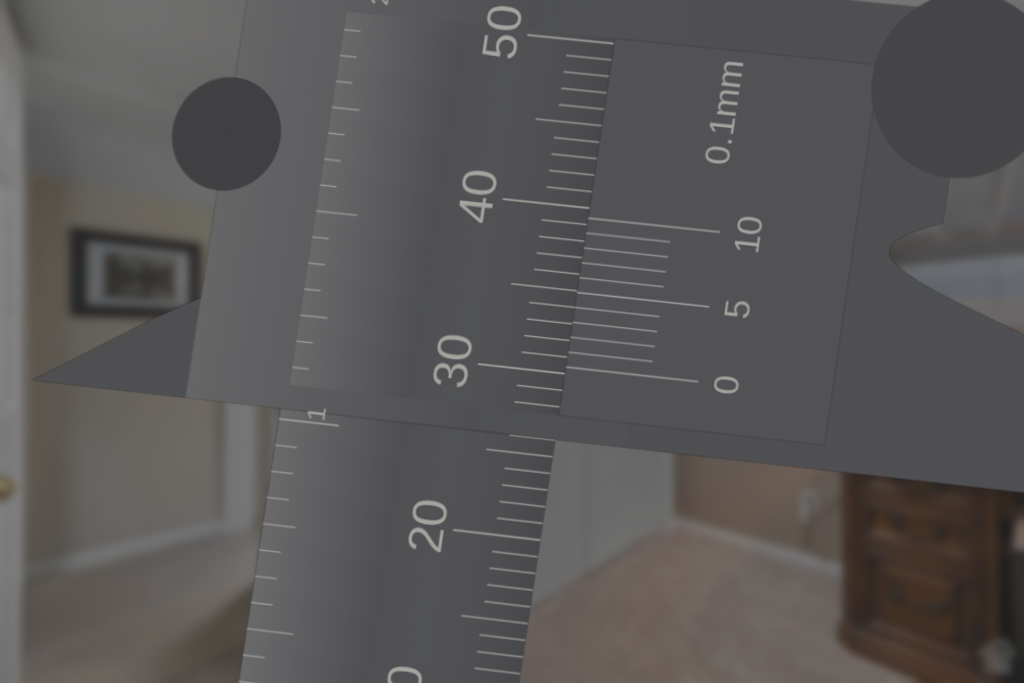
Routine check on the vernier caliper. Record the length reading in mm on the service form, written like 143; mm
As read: 30.4; mm
